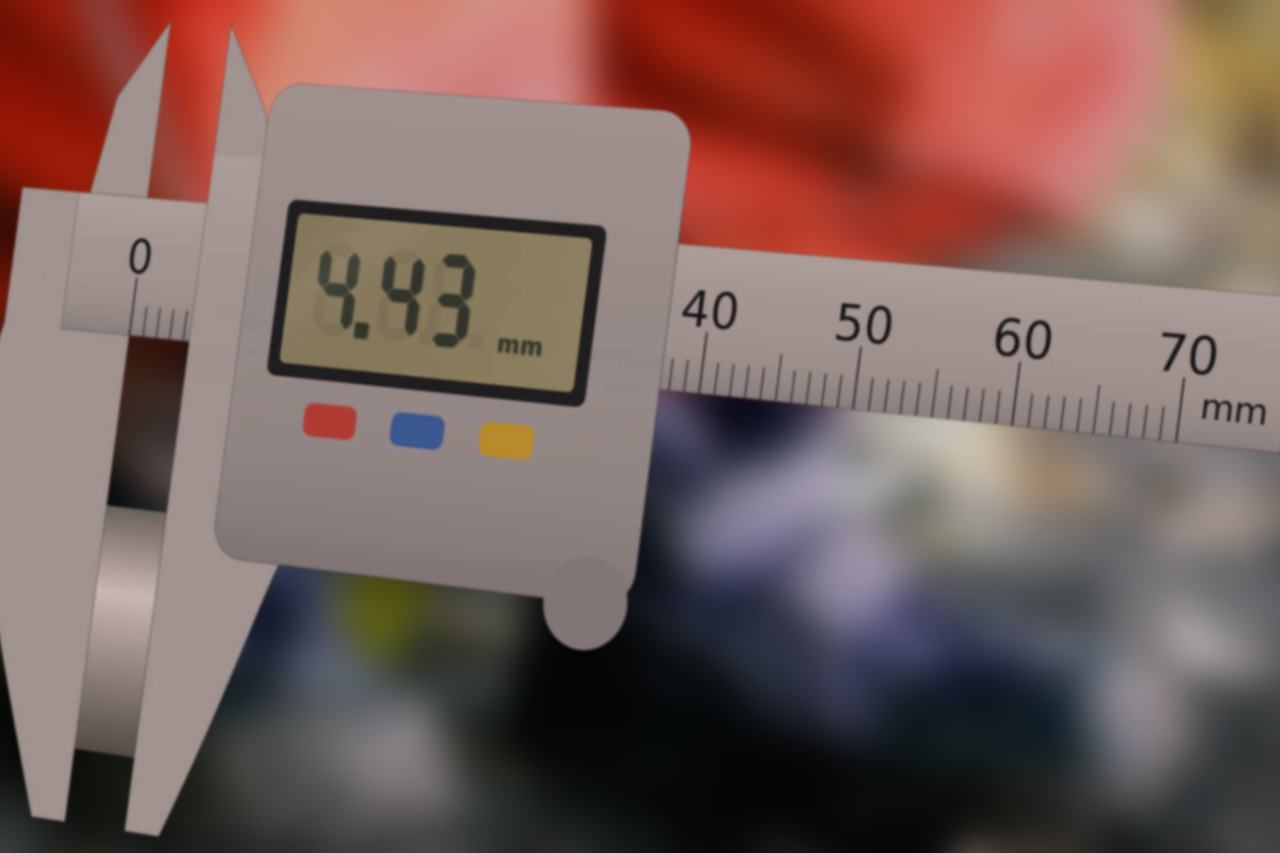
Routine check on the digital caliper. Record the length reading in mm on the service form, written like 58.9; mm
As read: 4.43; mm
